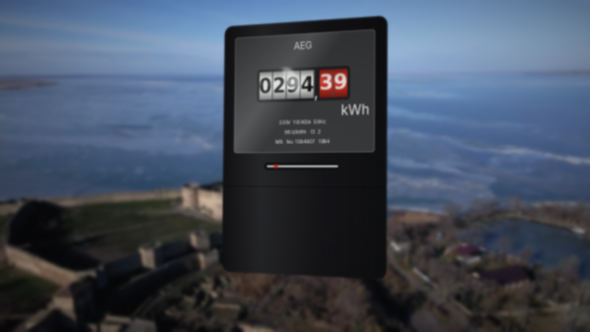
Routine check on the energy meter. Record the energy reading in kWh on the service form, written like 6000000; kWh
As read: 294.39; kWh
